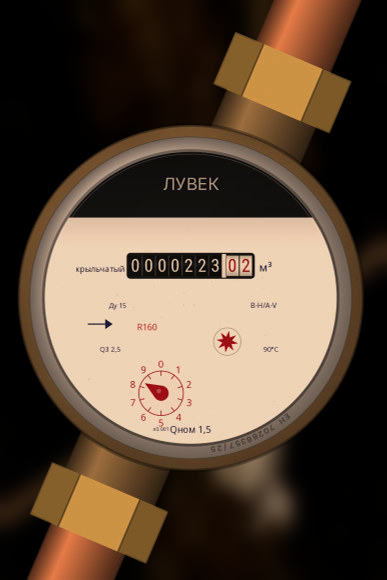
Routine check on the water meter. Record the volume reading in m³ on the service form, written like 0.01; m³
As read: 223.028; m³
